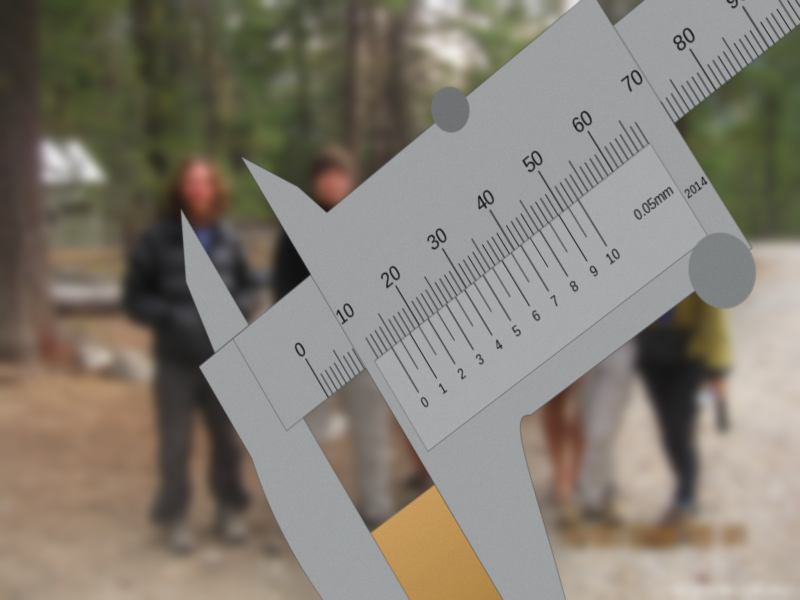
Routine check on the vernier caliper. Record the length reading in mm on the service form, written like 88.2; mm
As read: 14.0; mm
